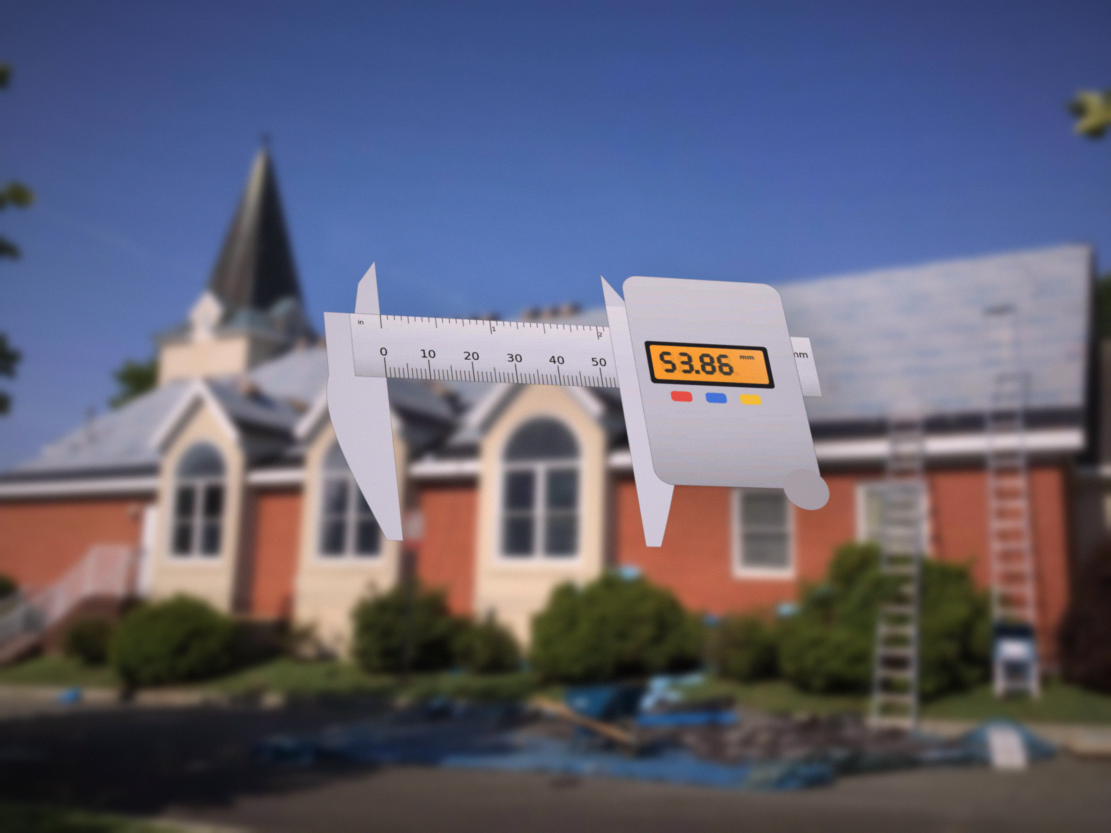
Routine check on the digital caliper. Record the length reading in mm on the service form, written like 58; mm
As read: 53.86; mm
